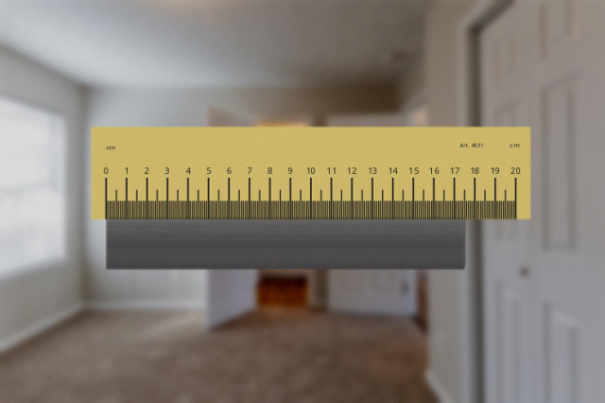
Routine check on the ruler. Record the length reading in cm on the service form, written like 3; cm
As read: 17.5; cm
